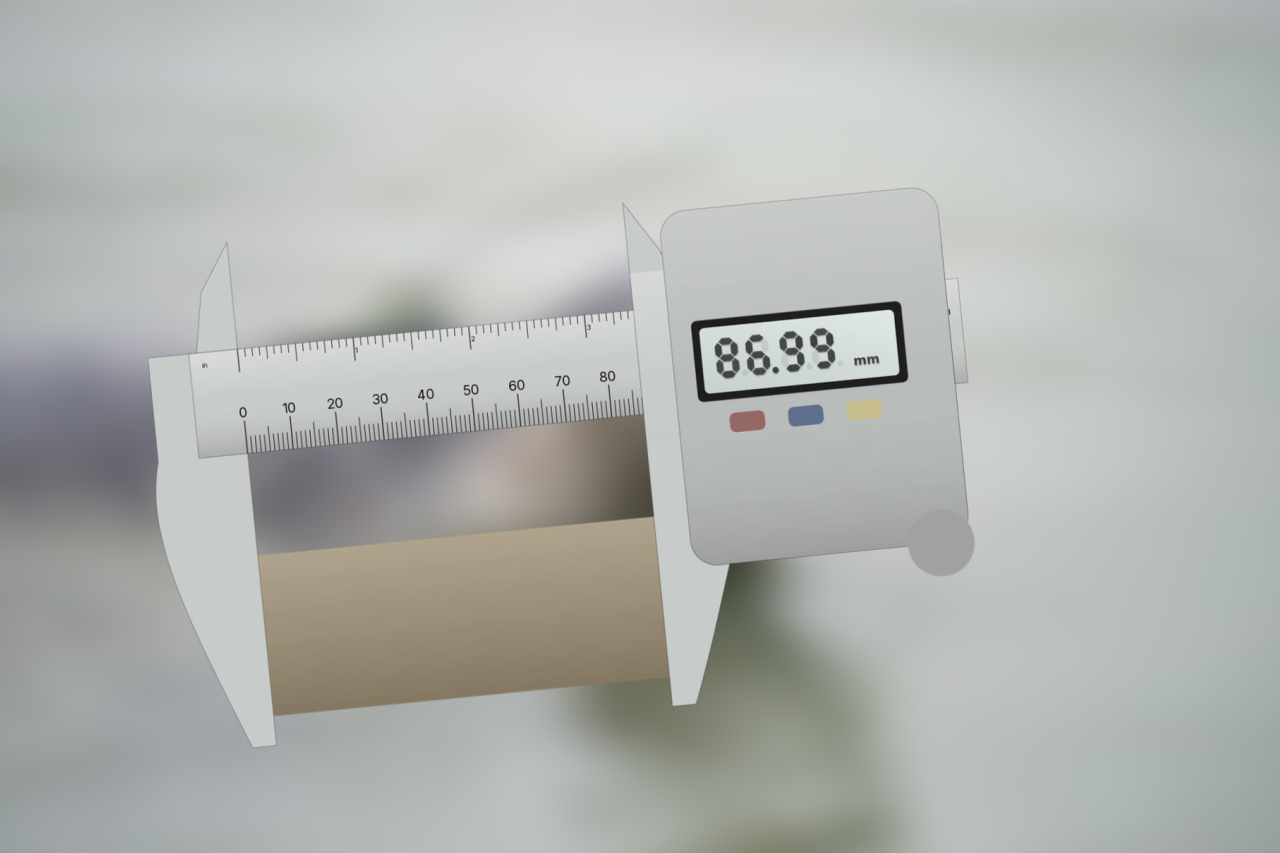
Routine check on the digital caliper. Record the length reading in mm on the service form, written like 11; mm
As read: 86.99; mm
